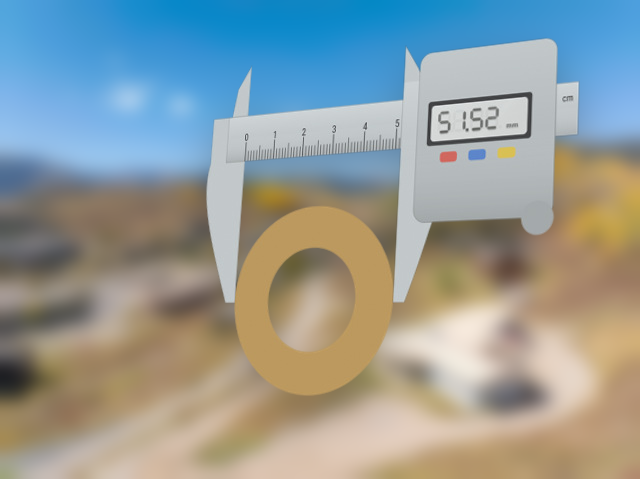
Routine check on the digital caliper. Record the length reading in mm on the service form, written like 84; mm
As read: 51.52; mm
